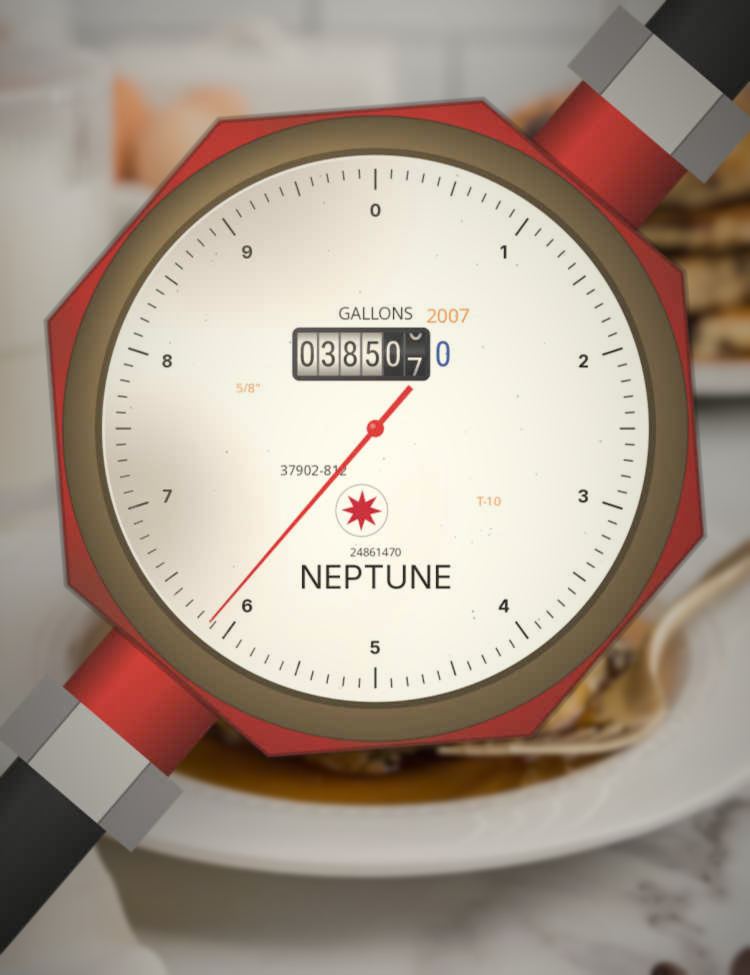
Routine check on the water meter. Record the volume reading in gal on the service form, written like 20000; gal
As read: 385066.1; gal
